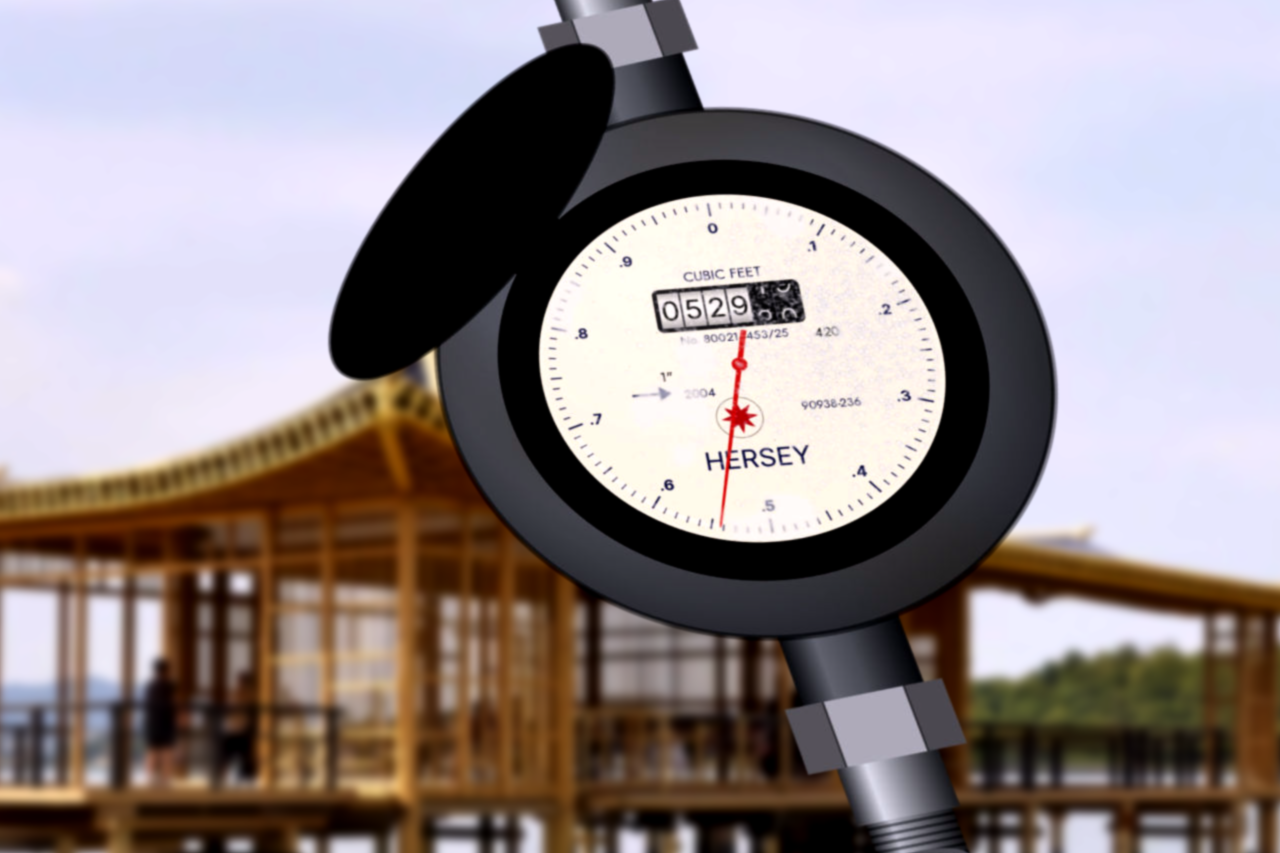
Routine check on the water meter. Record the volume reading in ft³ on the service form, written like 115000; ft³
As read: 52919.54; ft³
